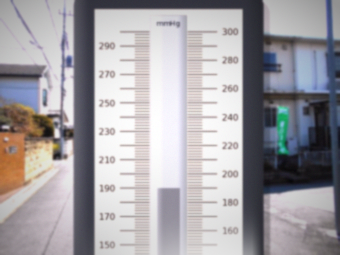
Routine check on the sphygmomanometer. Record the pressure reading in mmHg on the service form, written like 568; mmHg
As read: 190; mmHg
